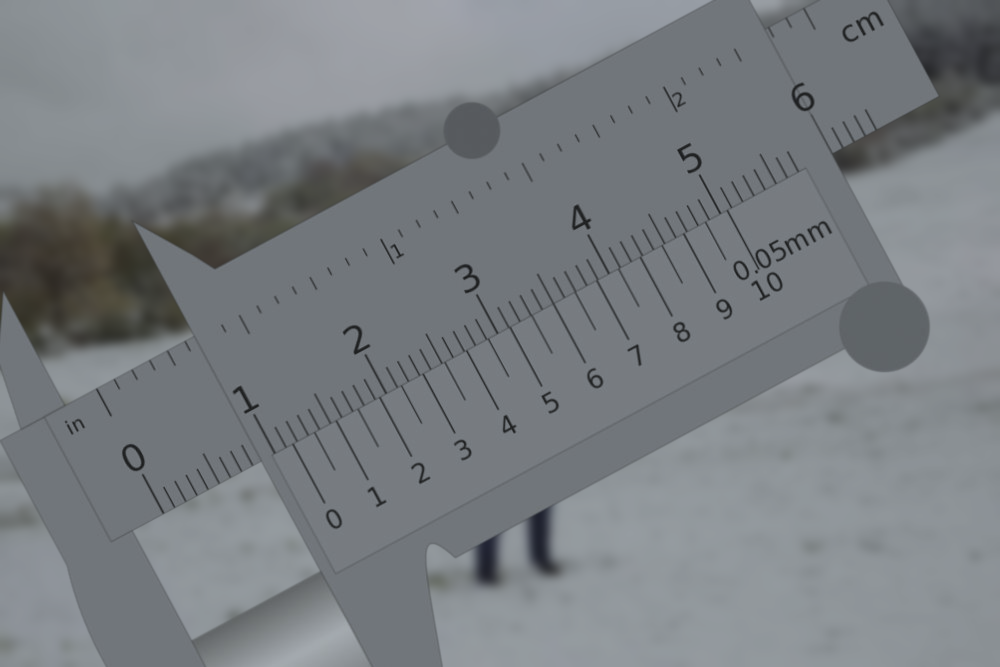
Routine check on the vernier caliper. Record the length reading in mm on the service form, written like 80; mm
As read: 11.6; mm
